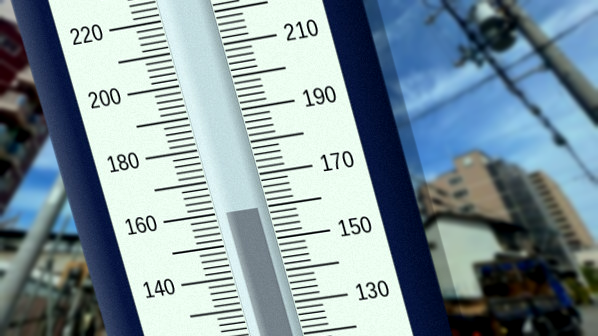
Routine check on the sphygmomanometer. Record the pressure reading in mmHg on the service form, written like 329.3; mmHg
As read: 160; mmHg
